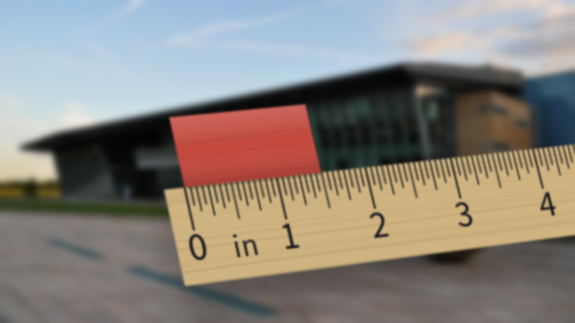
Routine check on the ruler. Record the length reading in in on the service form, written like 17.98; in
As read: 1.5; in
